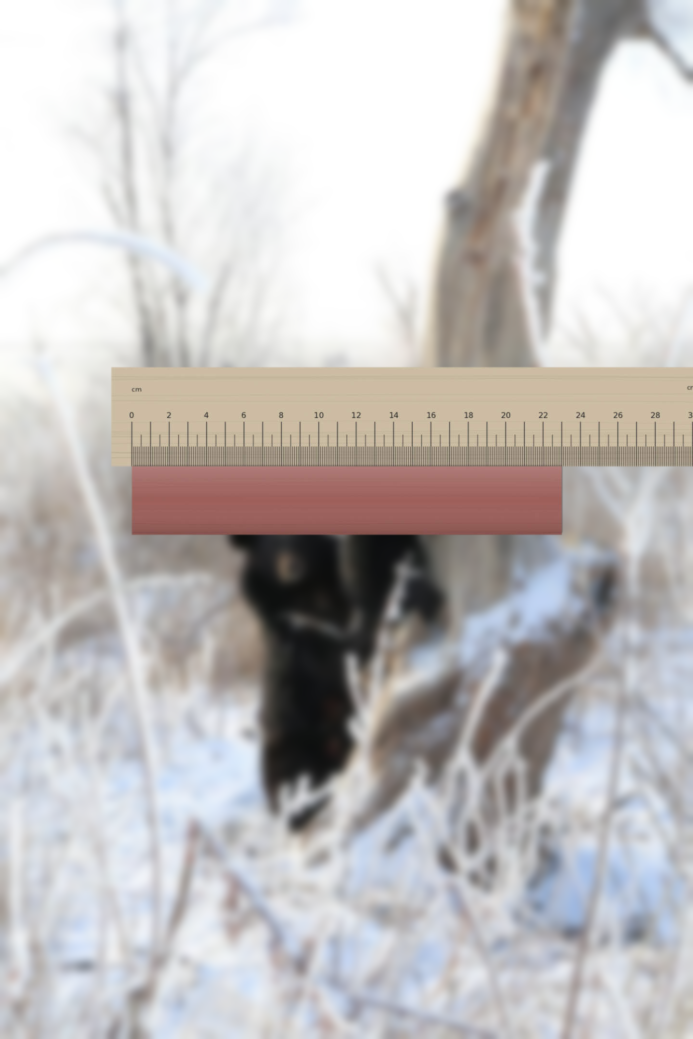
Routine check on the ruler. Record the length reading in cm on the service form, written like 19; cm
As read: 23; cm
